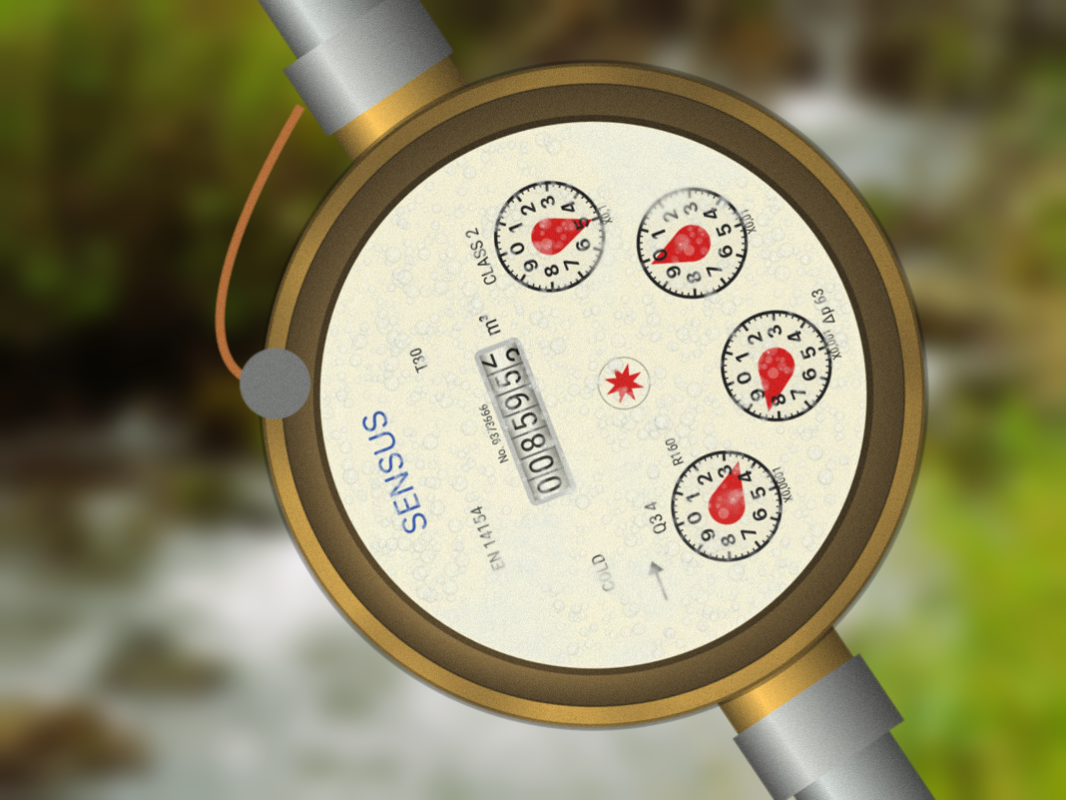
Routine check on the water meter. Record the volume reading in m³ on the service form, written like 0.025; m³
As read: 85952.4983; m³
